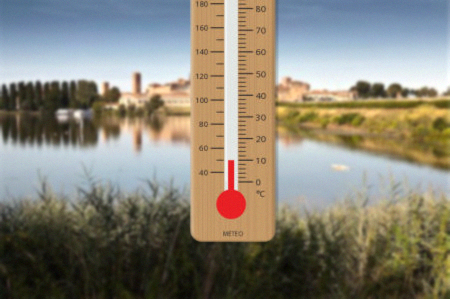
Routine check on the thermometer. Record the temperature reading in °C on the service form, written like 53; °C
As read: 10; °C
